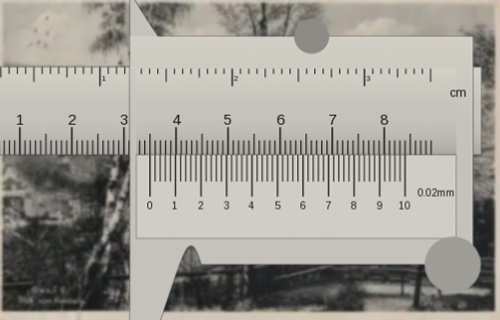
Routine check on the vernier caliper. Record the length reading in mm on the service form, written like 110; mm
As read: 35.0; mm
